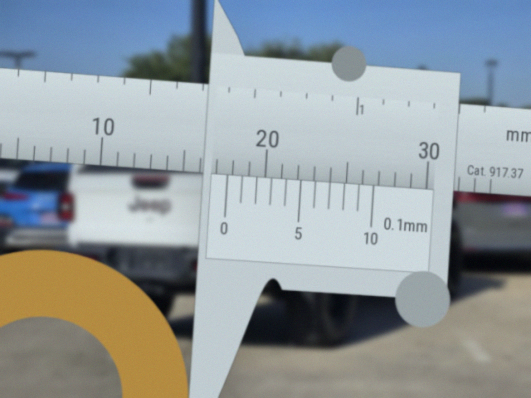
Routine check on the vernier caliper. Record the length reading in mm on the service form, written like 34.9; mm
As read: 17.7; mm
